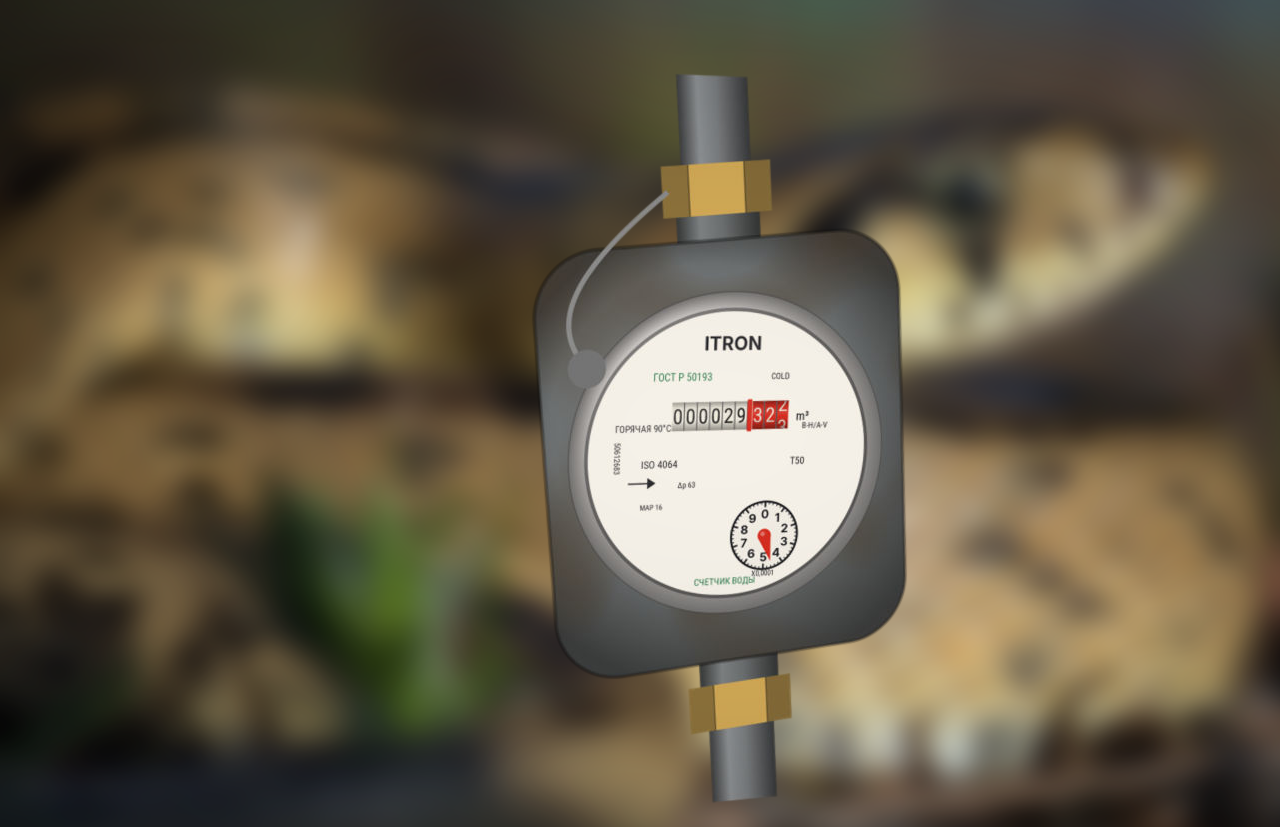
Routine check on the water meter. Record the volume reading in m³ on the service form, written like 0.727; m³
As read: 29.3224; m³
